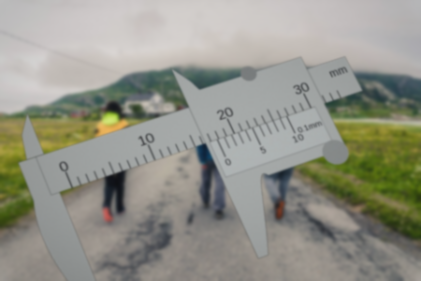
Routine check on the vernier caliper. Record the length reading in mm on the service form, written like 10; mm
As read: 17.8; mm
